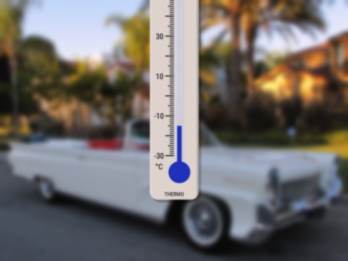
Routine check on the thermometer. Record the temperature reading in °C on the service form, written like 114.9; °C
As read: -15; °C
